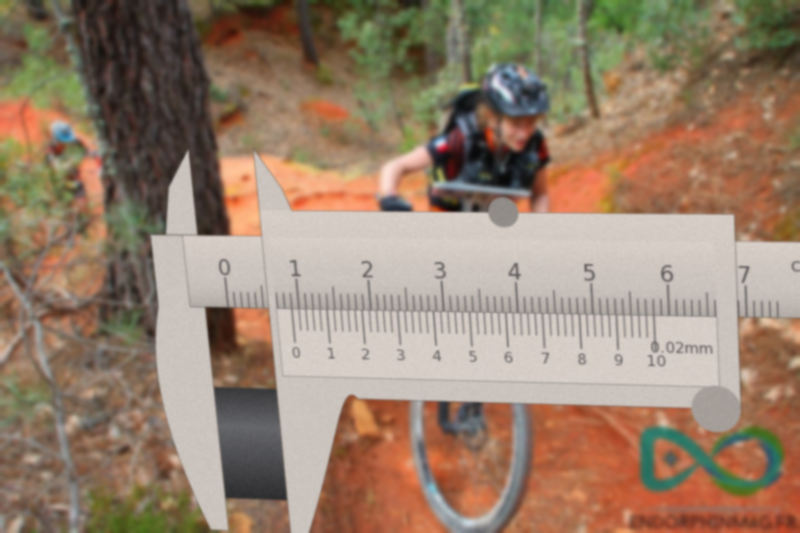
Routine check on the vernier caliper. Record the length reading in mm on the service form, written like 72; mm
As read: 9.0; mm
